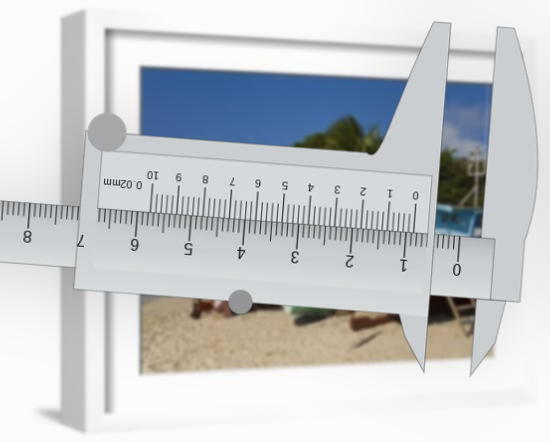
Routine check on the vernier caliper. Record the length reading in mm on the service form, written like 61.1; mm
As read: 8.6; mm
